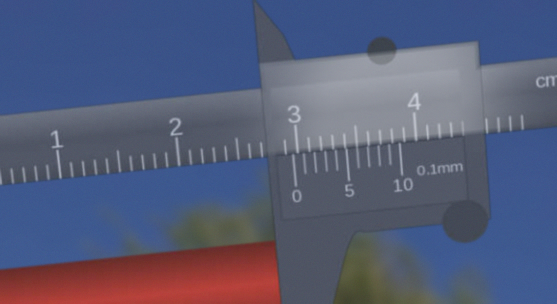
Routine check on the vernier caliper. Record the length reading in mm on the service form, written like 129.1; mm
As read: 29.6; mm
